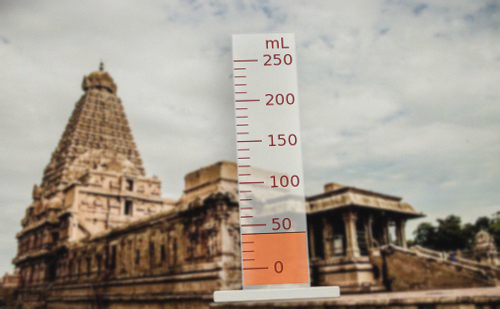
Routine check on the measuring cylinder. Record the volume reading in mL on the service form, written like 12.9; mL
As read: 40; mL
